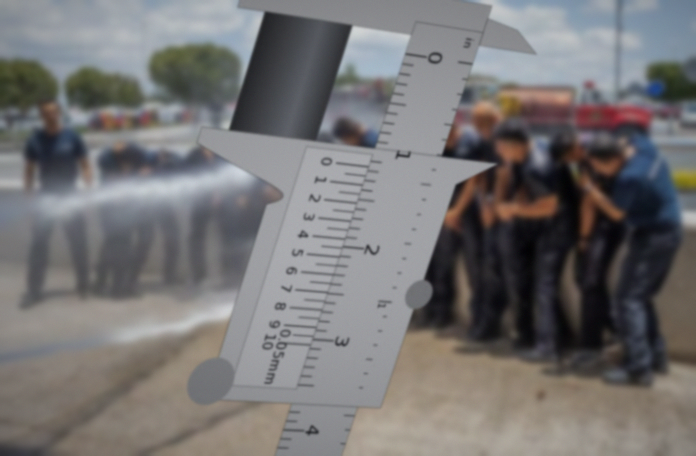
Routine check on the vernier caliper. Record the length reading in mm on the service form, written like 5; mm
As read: 11.6; mm
